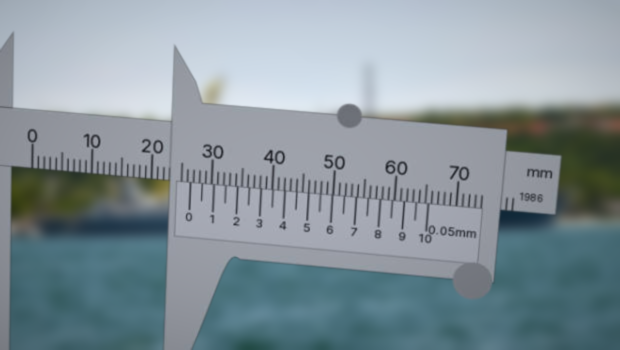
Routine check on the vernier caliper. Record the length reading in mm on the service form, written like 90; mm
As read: 26.5; mm
